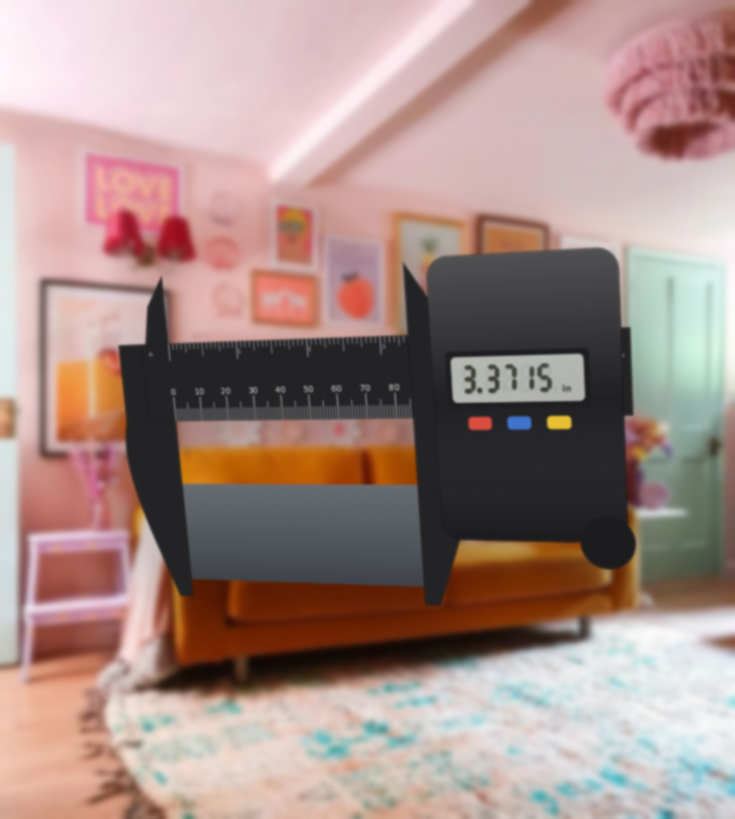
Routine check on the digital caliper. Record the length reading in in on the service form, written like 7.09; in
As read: 3.3715; in
